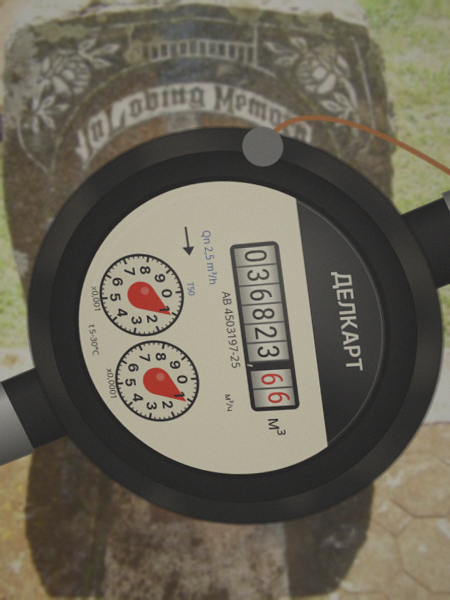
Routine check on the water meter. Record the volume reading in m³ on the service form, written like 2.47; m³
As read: 36823.6611; m³
